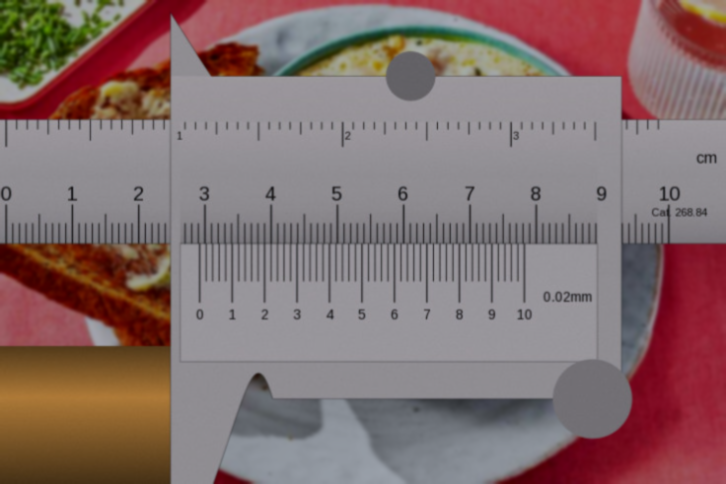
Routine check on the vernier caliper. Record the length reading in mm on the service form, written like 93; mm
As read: 29.2; mm
